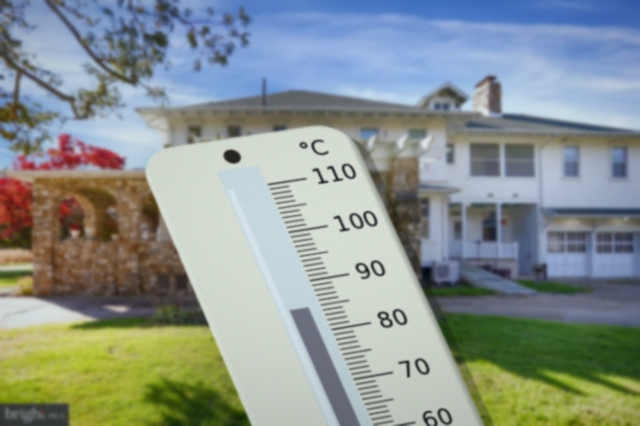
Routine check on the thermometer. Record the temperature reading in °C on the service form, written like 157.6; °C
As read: 85; °C
